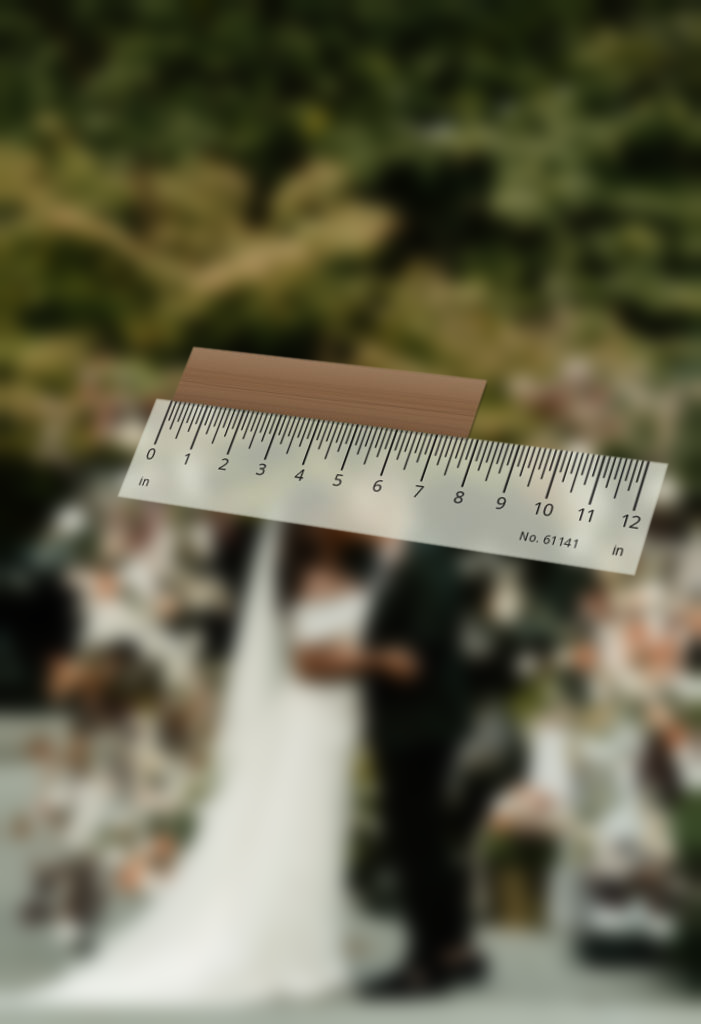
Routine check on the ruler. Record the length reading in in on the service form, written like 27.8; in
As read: 7.75; in
